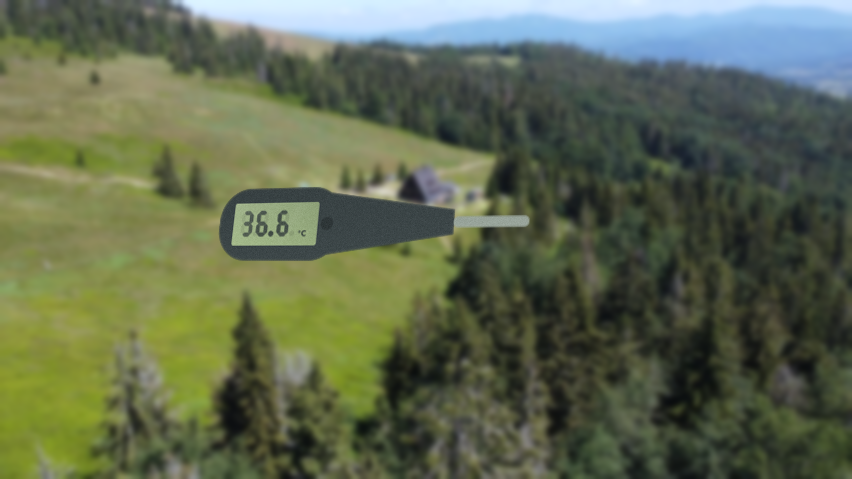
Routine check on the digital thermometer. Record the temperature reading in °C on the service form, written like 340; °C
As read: 36.6; °C
